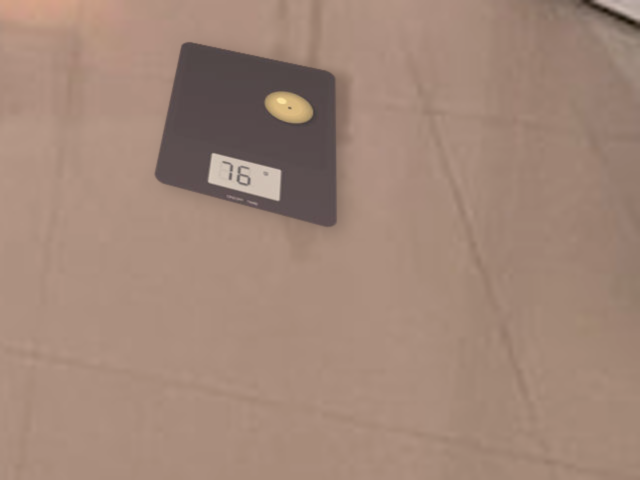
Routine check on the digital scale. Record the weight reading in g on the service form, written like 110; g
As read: 76; g
